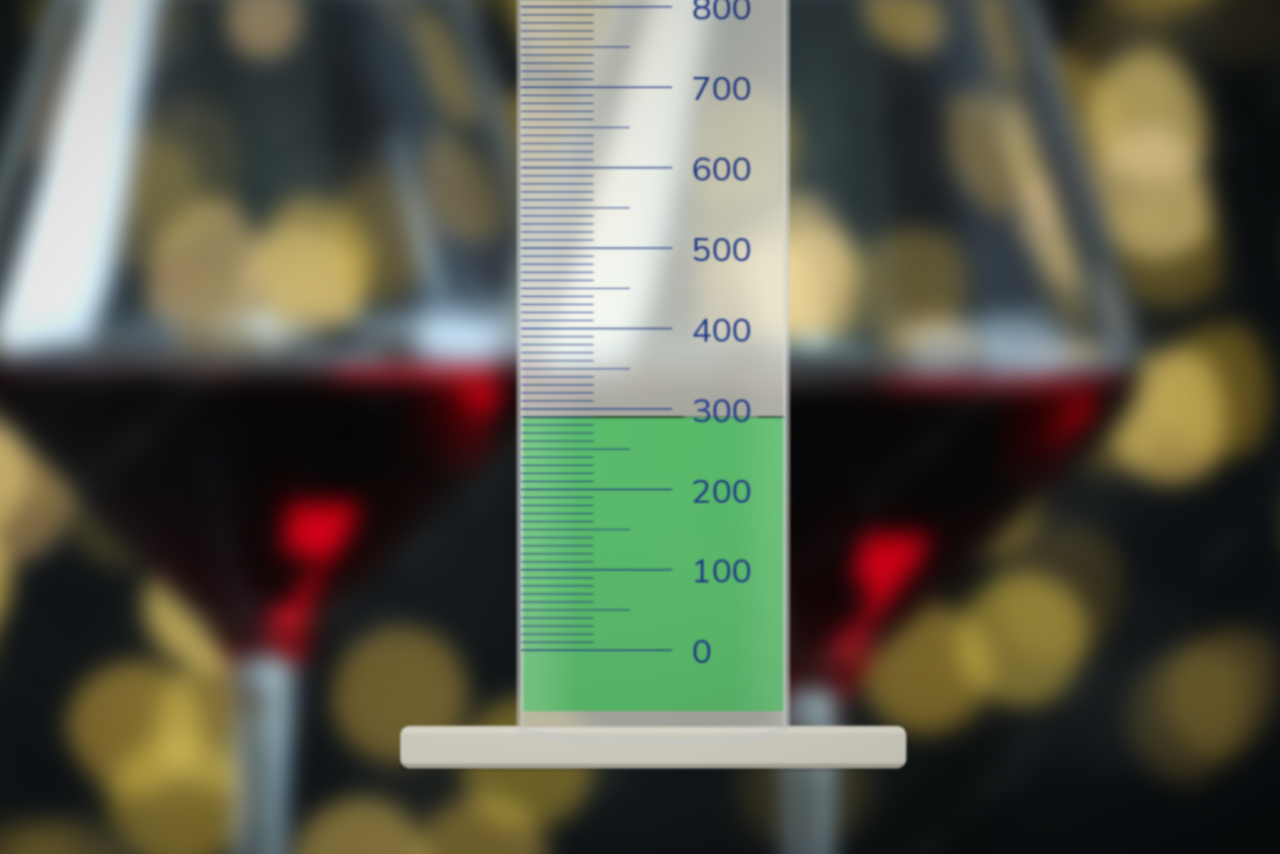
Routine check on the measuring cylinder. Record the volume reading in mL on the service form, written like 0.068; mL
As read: 290; mL
